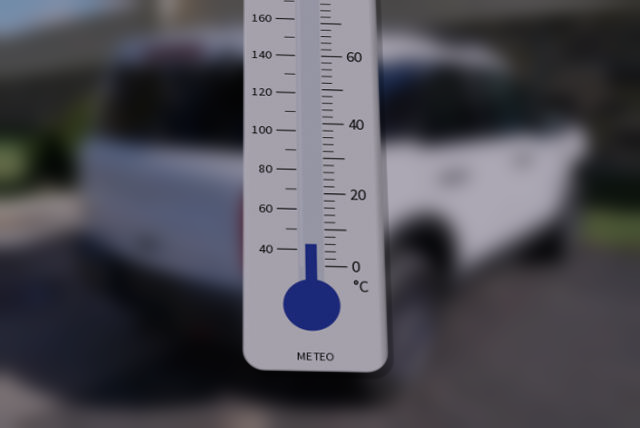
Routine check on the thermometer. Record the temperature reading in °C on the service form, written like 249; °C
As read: 6; °C
